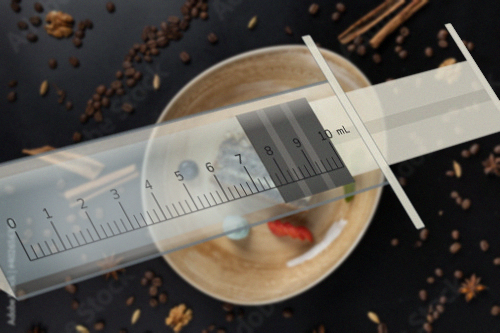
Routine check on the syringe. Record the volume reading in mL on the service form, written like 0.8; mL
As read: 7.6; mL
